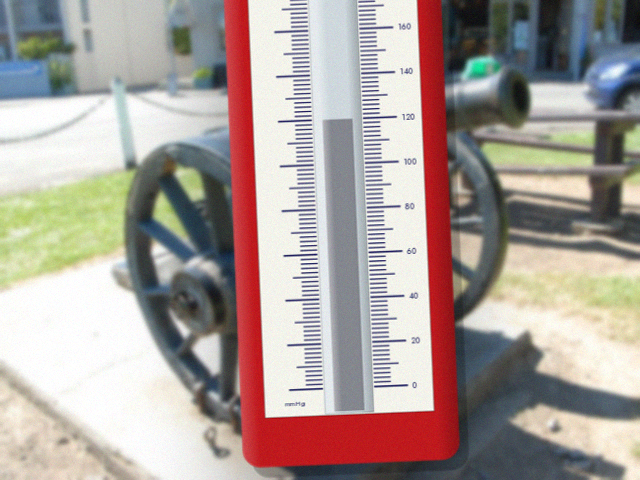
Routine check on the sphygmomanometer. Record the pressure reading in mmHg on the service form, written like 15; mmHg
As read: 120; mmHg
